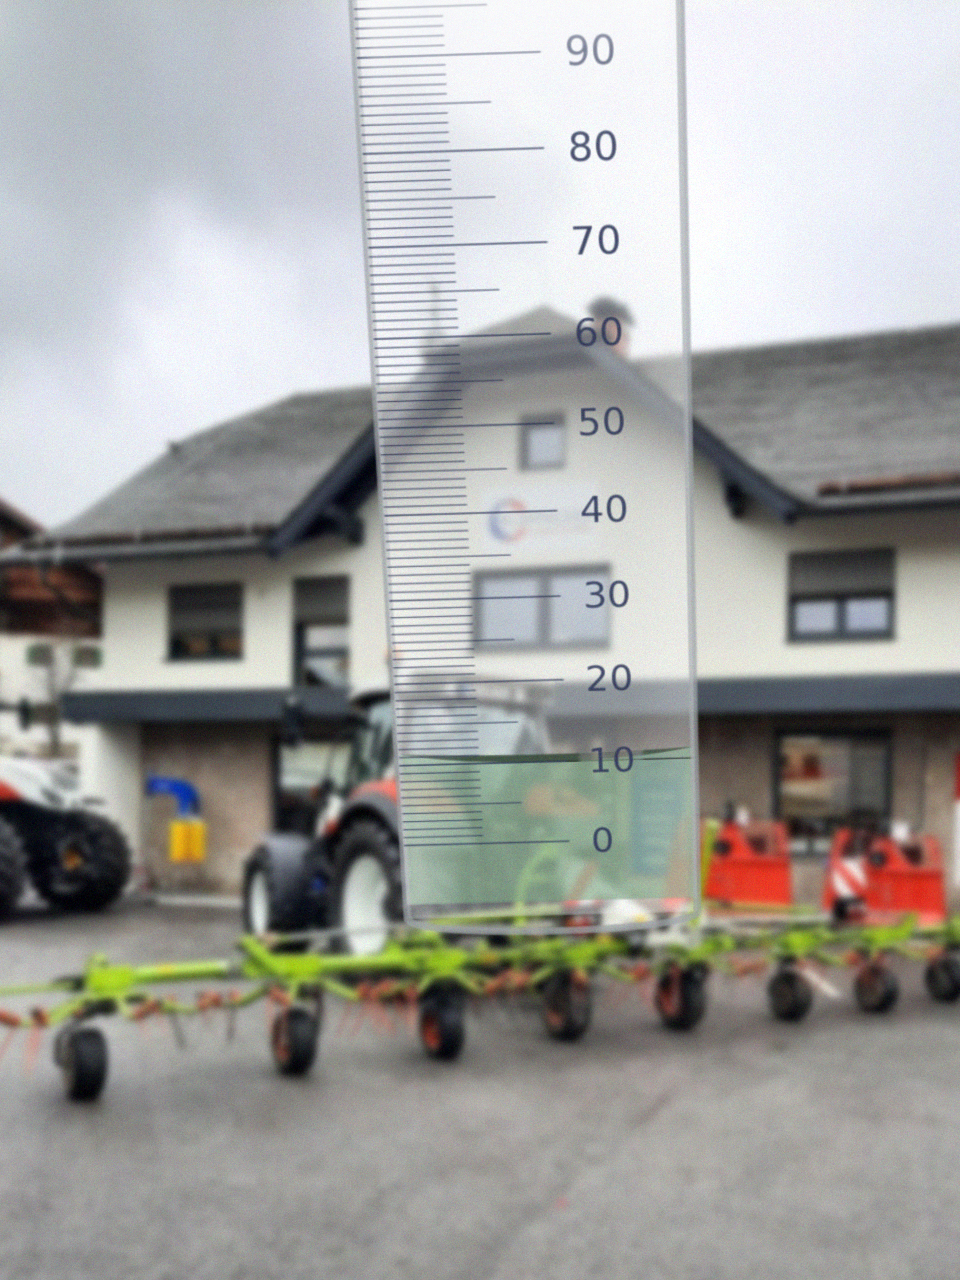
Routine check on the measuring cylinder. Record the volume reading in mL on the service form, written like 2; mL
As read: 10; mL
